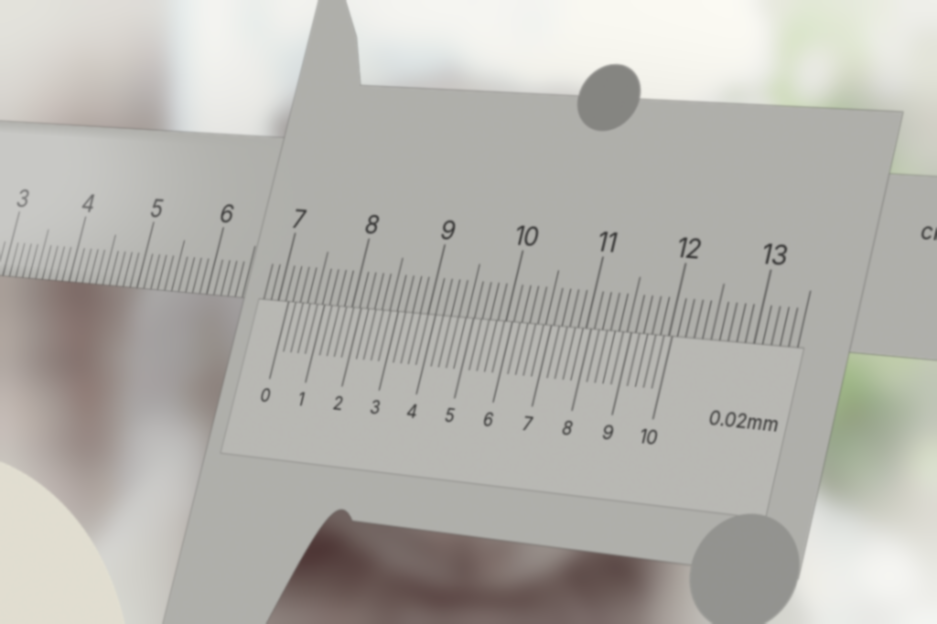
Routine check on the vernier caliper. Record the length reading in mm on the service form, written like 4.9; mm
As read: 71.4; mm
